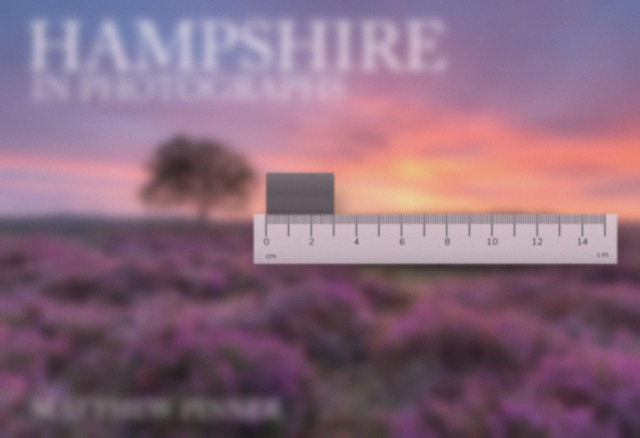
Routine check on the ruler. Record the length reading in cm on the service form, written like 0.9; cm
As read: 3; cm
